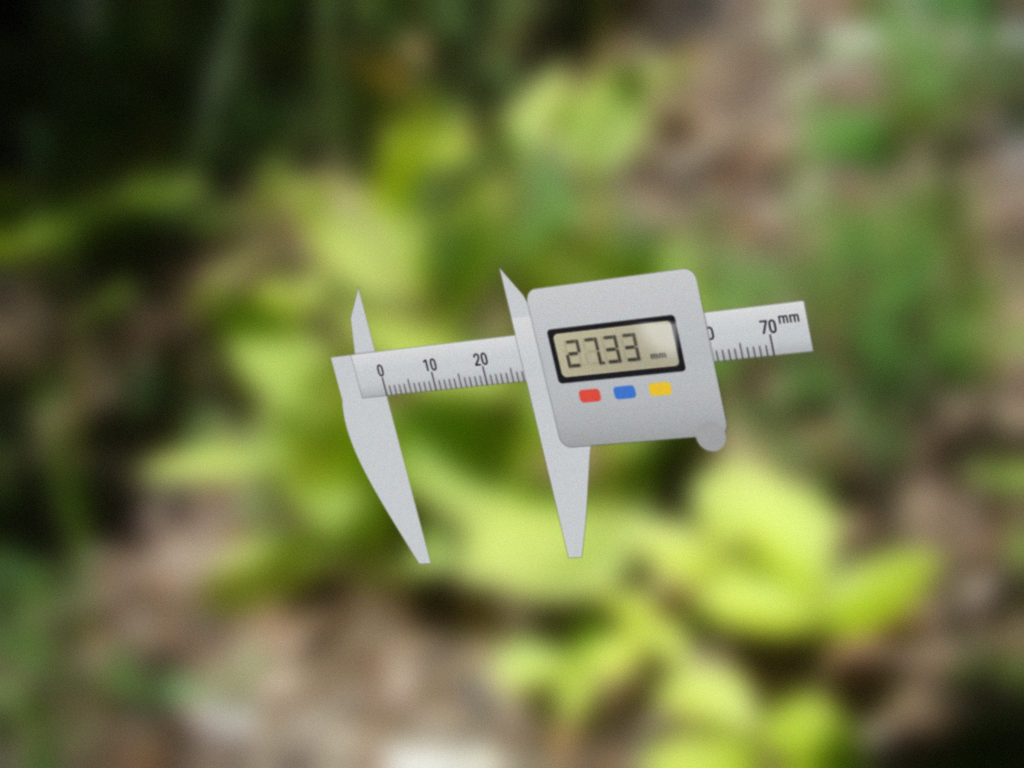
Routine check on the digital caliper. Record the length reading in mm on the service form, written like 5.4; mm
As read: 27.33; mm
